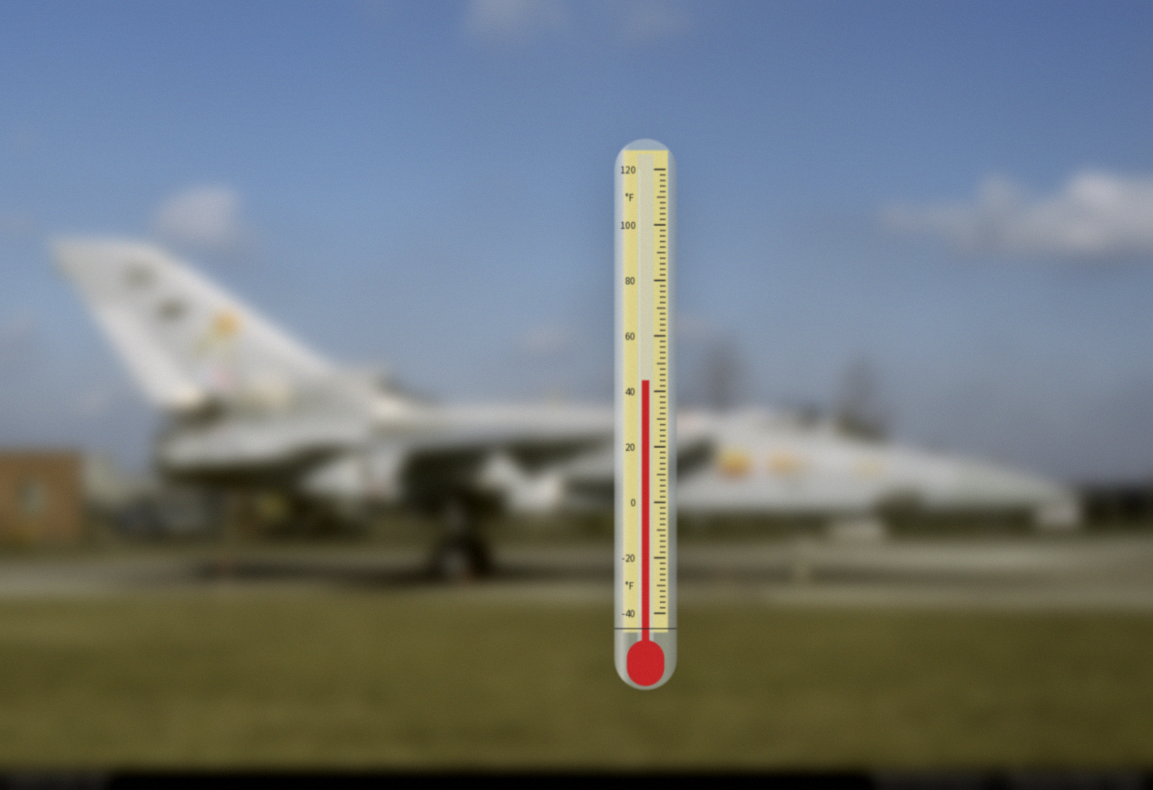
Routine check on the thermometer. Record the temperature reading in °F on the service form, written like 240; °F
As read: 44; °F
